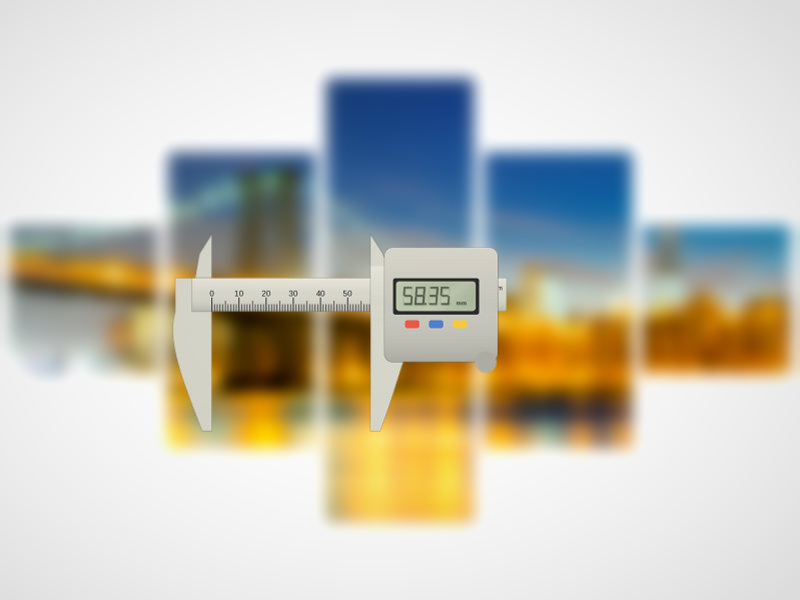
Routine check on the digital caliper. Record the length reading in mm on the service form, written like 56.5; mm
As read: 58.35; mm
